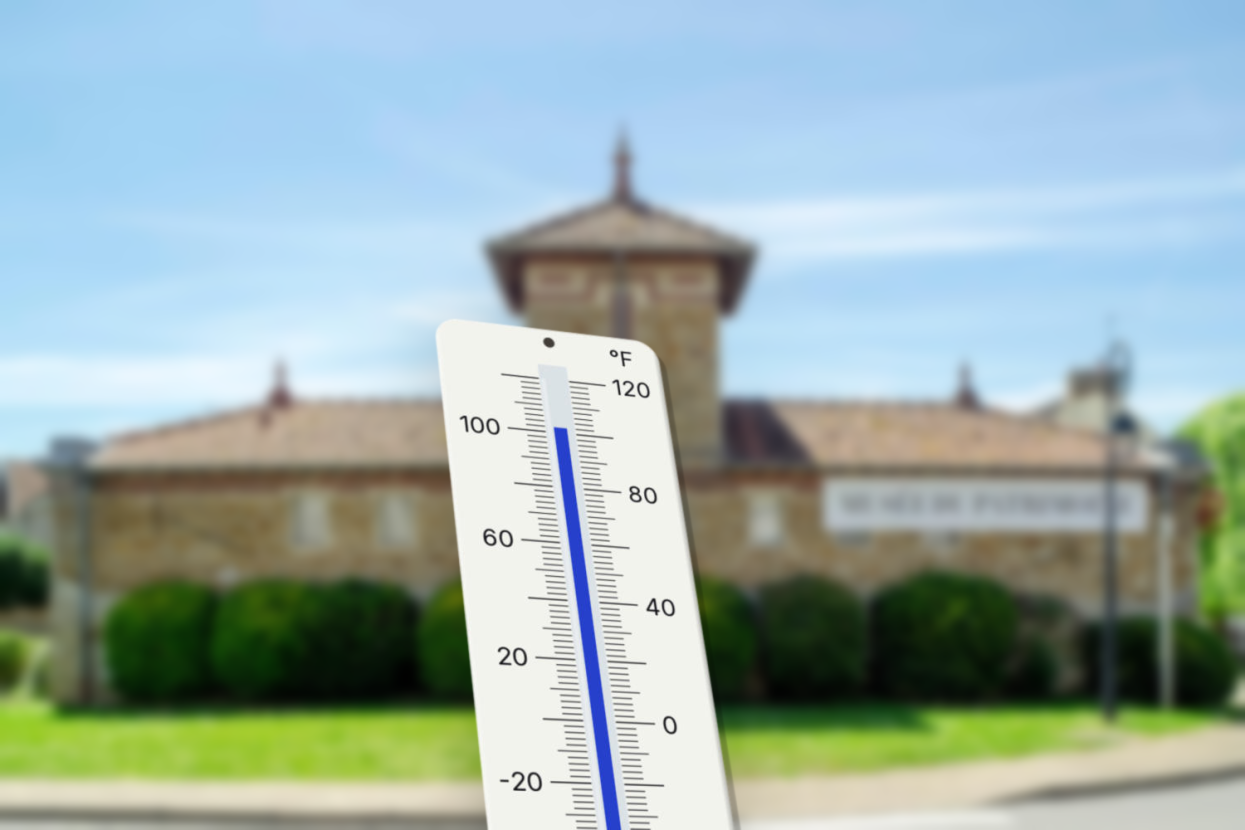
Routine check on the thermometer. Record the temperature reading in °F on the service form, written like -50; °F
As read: 102; °F
